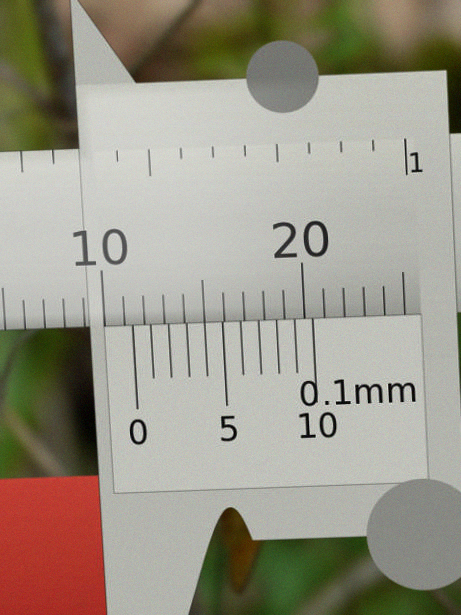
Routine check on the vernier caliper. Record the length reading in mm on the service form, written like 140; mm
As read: 11.4; mm
